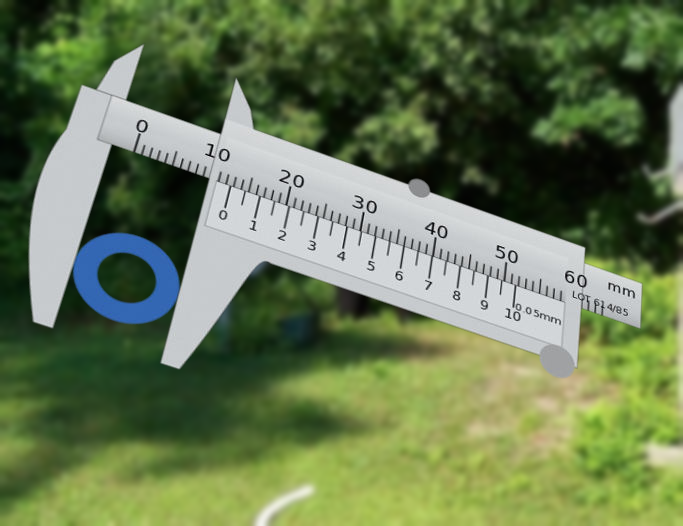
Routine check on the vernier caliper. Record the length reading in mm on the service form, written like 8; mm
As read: 12.6; mm
